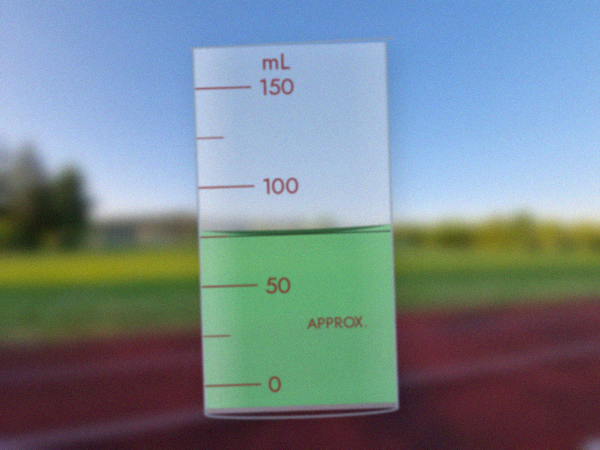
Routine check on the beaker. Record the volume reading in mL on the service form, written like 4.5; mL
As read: 75; mL
